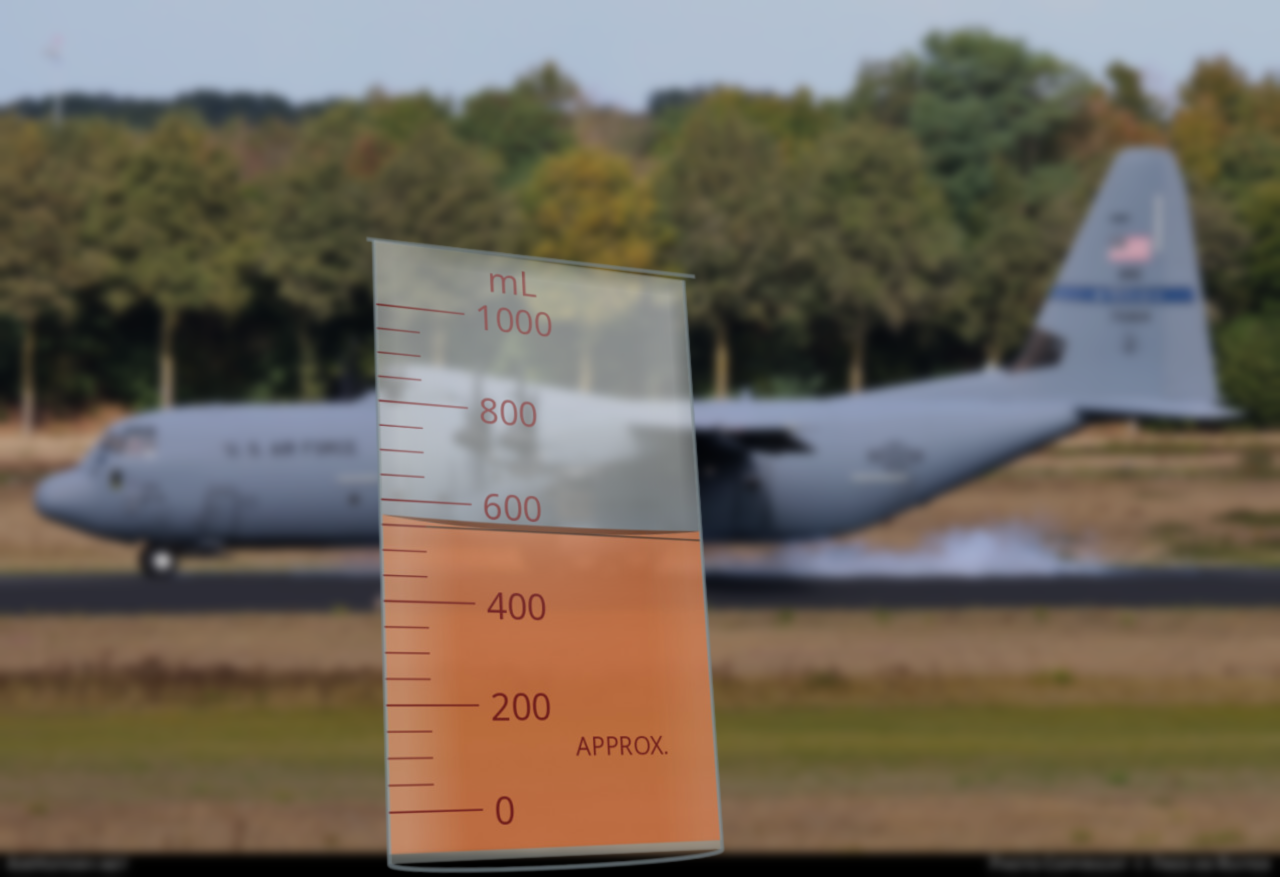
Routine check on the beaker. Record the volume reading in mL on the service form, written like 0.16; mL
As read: 550; mL
